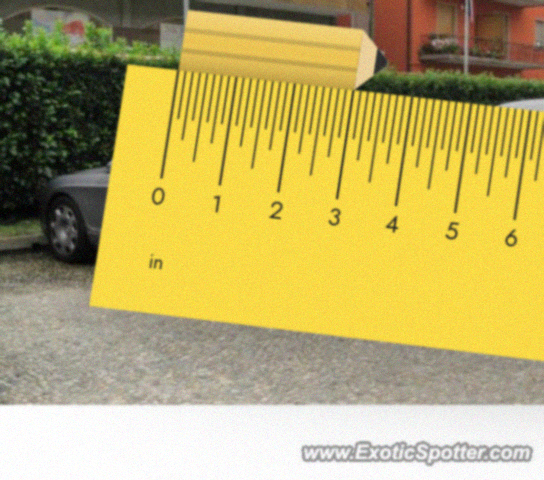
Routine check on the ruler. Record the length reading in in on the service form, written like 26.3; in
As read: 3.5; in
